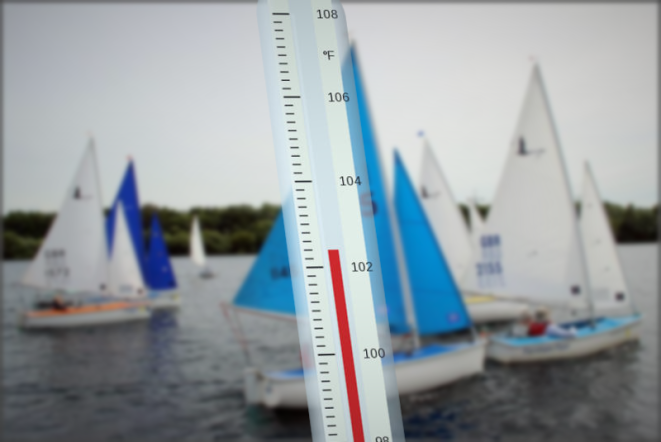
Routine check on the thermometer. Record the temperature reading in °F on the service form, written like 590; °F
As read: 102.4; °F
